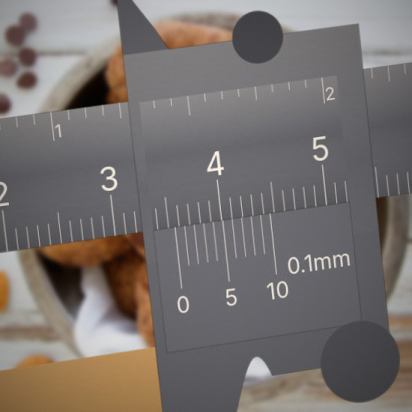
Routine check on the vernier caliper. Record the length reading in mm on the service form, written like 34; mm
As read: 35.6; mm
